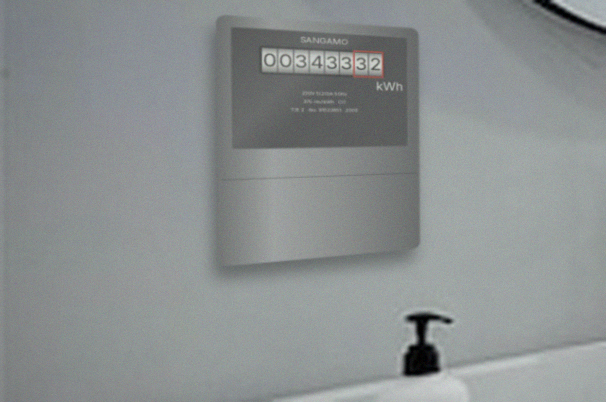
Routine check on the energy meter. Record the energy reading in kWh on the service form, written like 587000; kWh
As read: 3433.32; kWh
